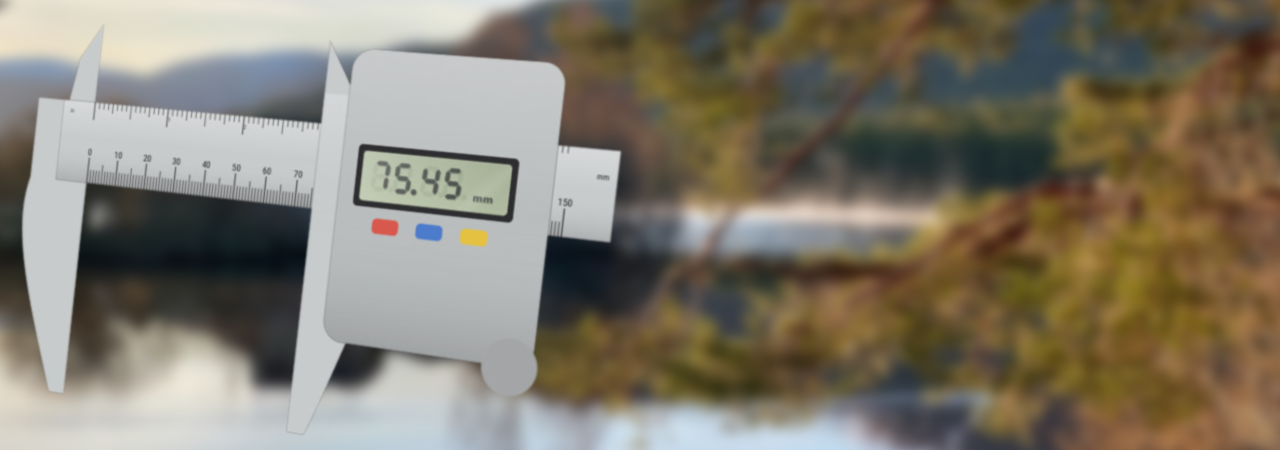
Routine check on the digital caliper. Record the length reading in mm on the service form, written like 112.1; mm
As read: 75.45; mm
